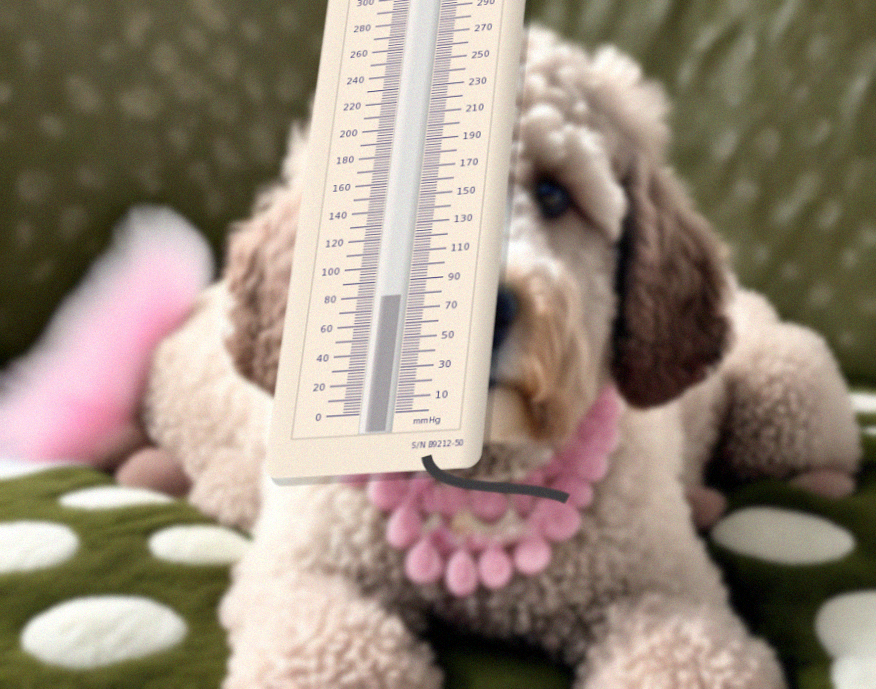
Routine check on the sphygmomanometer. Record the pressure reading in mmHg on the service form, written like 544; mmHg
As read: 80; mmHg
